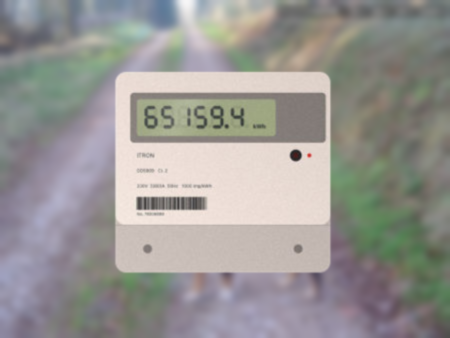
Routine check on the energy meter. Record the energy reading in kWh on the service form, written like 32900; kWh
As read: 65159.4; kWh
